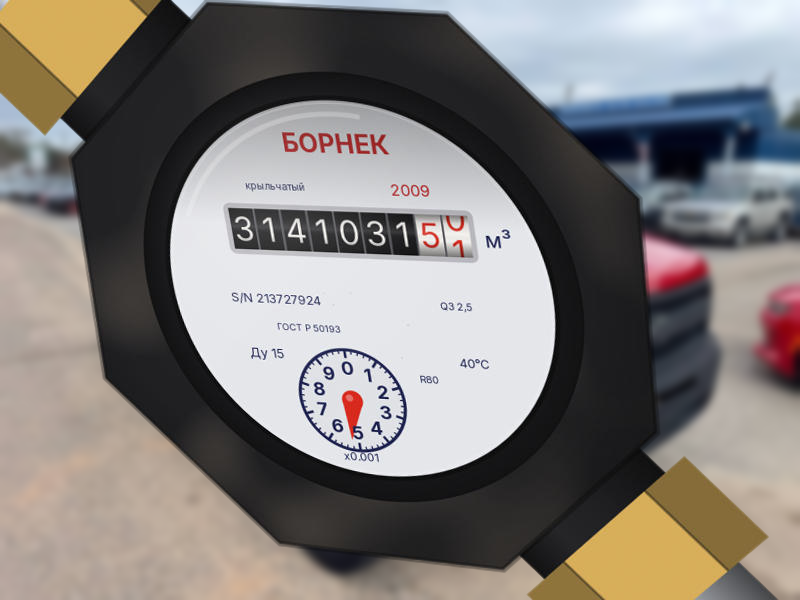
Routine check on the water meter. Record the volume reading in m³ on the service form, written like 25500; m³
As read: 3141031.505; m³
